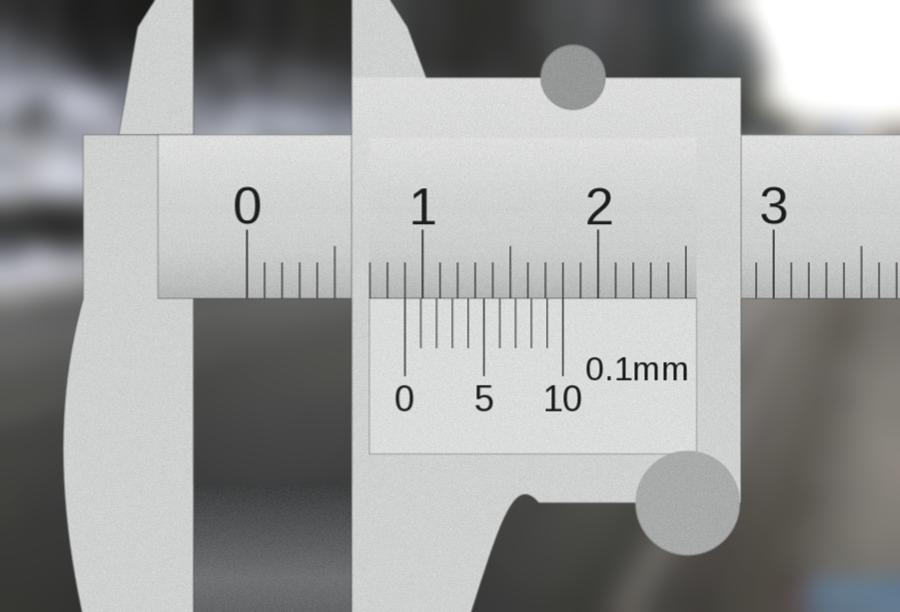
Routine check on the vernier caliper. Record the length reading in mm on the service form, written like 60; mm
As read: 9.0; mm
